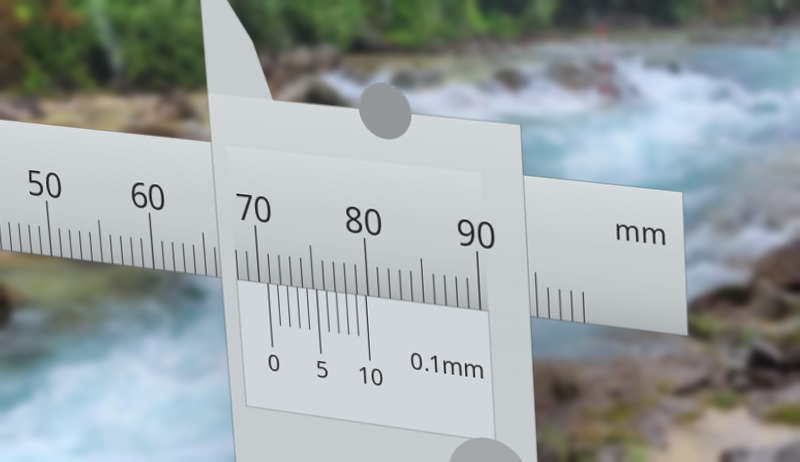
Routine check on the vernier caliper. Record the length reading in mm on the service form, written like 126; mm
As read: 70.8; mm
